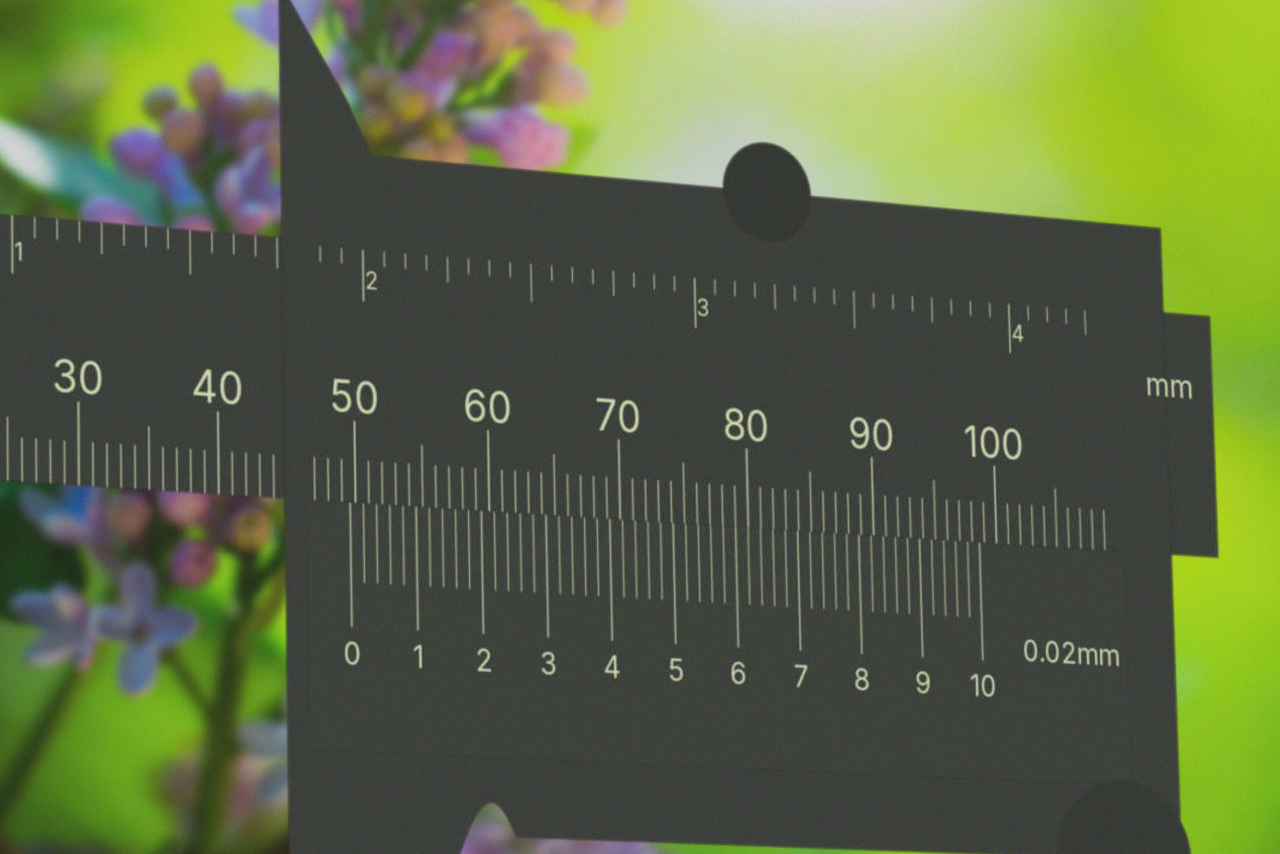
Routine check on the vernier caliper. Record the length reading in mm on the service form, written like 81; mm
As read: 49.6; mm
